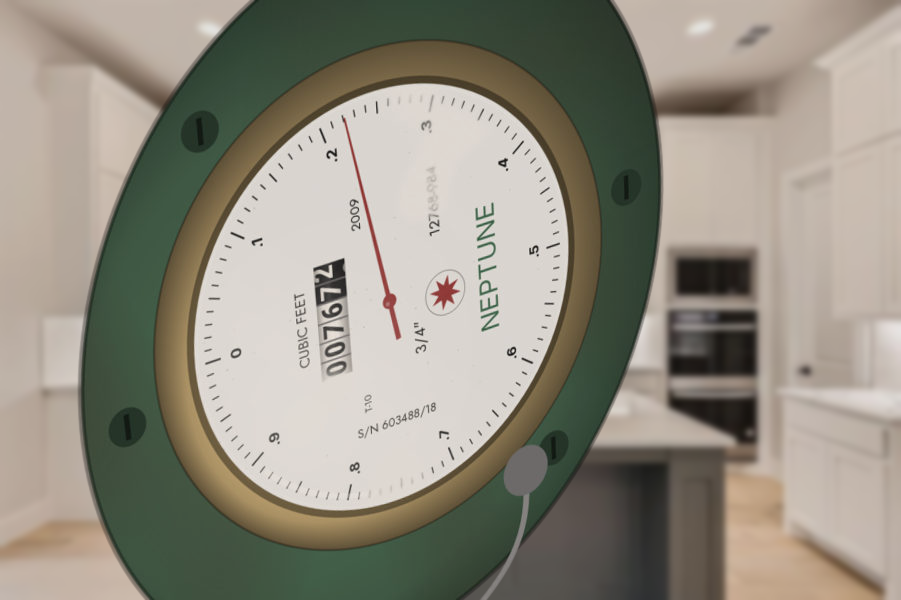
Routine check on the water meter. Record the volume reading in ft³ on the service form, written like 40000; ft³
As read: 7672.22; ft³
